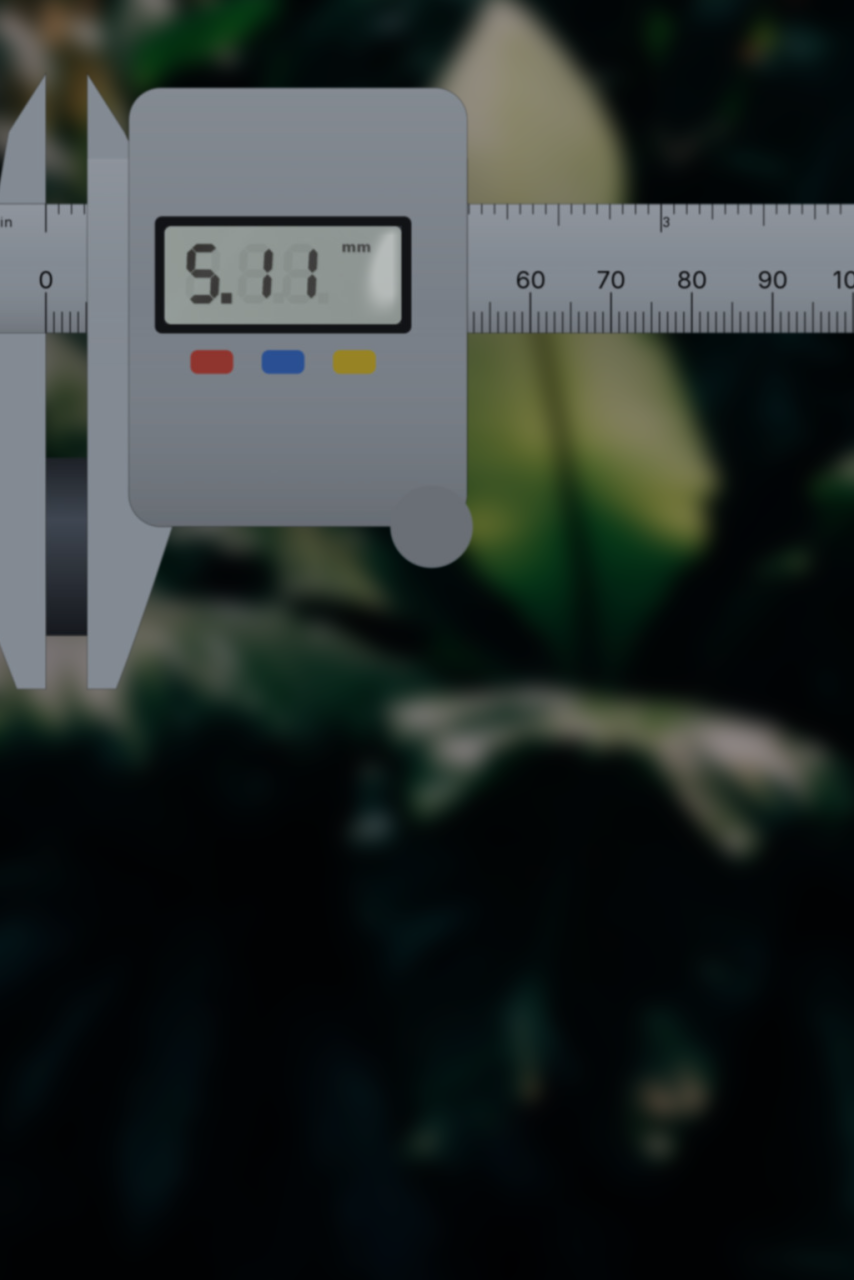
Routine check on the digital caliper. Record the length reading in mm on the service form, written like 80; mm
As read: 5.11; mm
